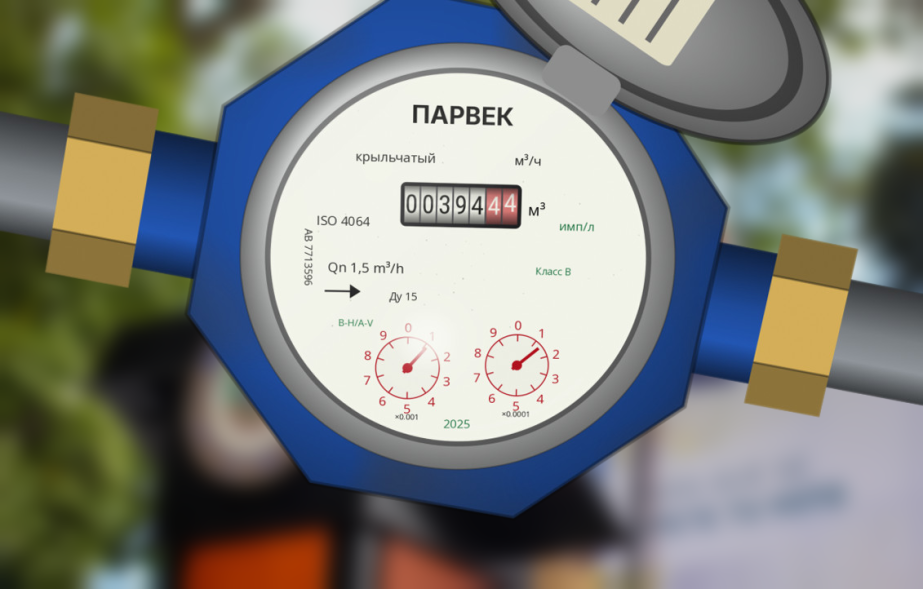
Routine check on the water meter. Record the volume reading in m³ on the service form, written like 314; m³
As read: 394.4411; m³
